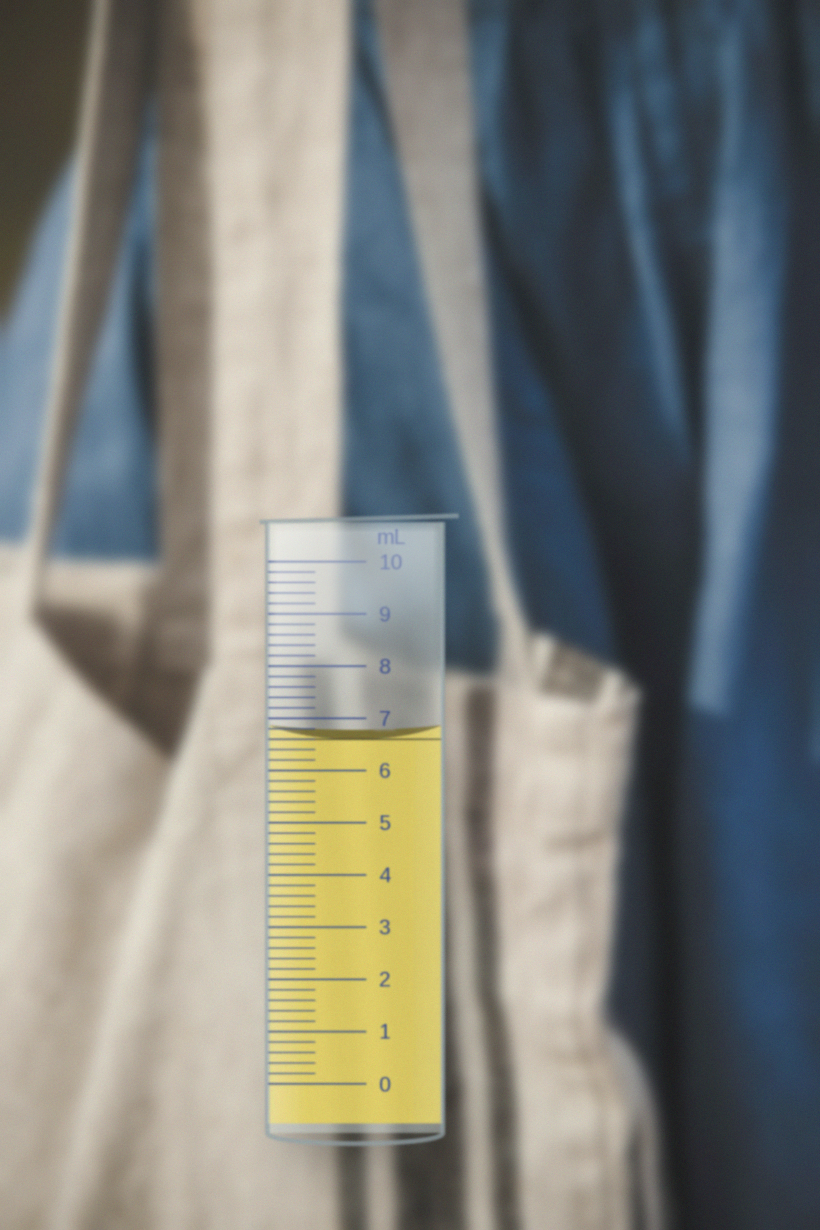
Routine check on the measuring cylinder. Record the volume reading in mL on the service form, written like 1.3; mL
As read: 6.6; mL
